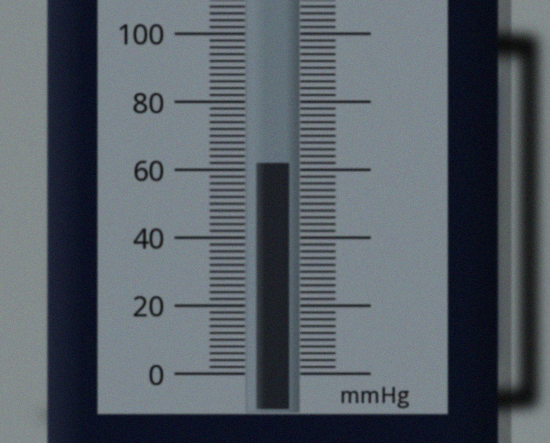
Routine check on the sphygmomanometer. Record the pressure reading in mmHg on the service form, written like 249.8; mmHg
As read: 62; mmHg
